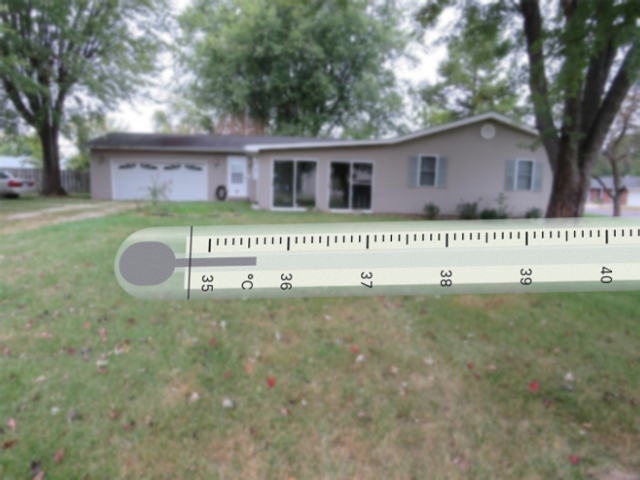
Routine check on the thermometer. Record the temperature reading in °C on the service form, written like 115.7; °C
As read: 35.6; °C
